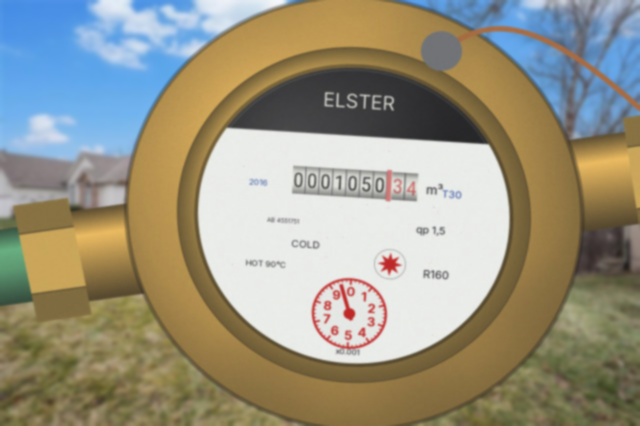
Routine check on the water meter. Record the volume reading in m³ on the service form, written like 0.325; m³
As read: 1050.339; m³
